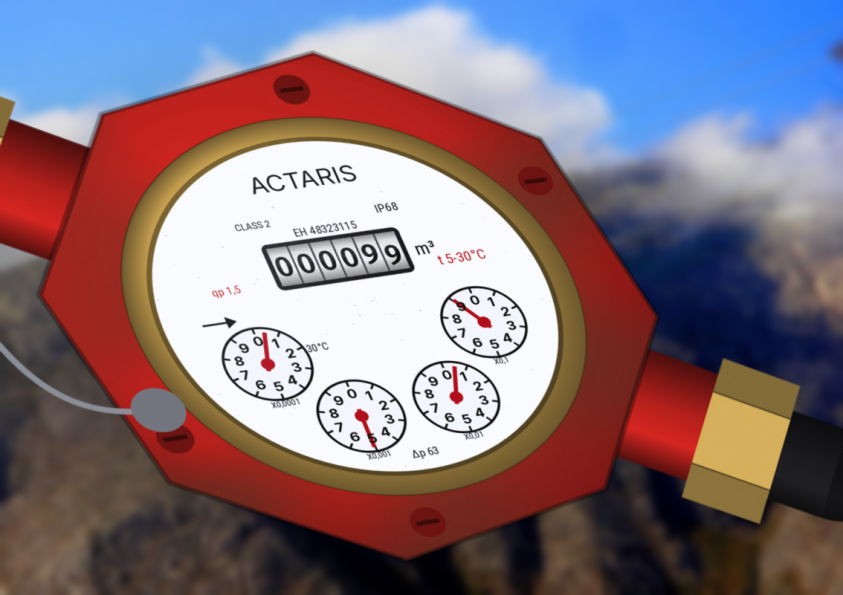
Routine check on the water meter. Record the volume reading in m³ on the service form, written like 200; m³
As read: 98.9050; m³
